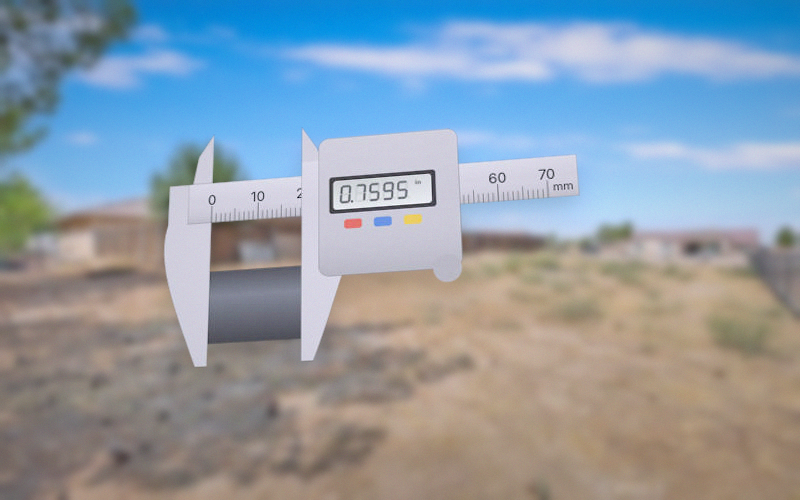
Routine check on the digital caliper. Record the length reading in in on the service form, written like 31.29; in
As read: 0.7595; in
